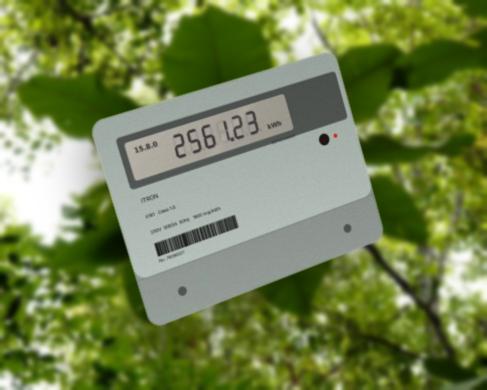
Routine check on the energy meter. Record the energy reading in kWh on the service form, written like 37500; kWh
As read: 2561.23; kWh
